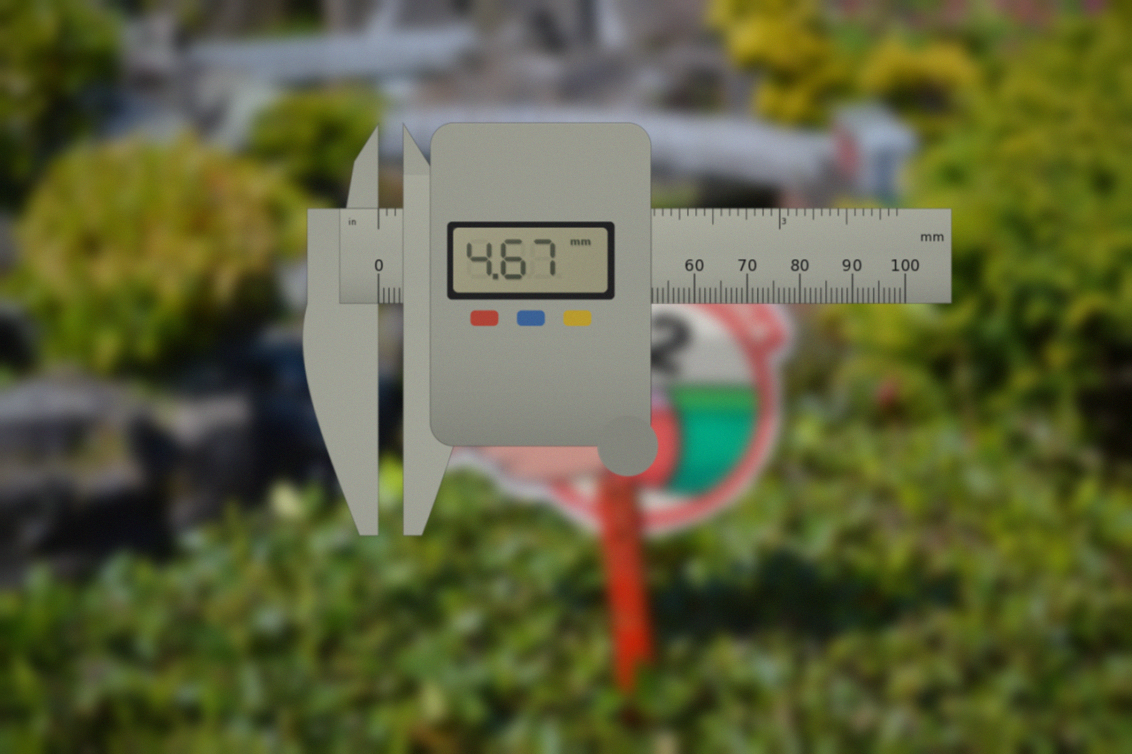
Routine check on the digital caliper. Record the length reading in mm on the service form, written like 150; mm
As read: 4.67; mm
